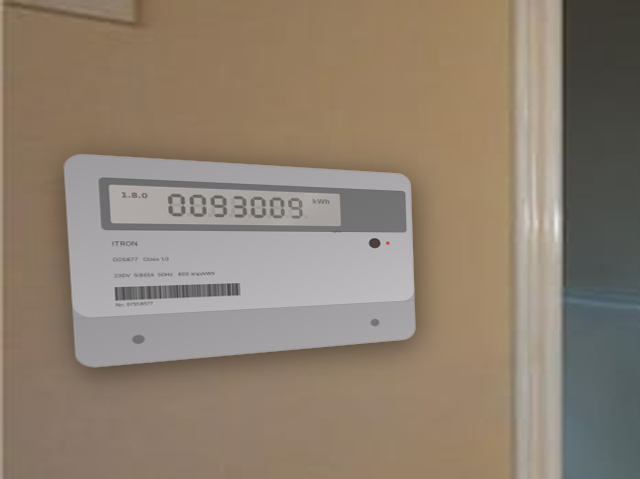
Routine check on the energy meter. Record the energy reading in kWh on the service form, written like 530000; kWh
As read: 93009; kWh
